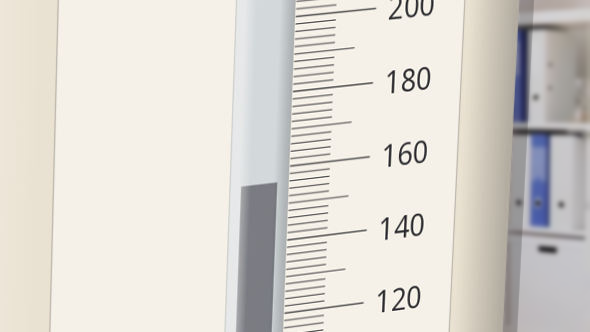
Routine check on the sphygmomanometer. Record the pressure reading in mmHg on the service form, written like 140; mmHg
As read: 156; mmHg
